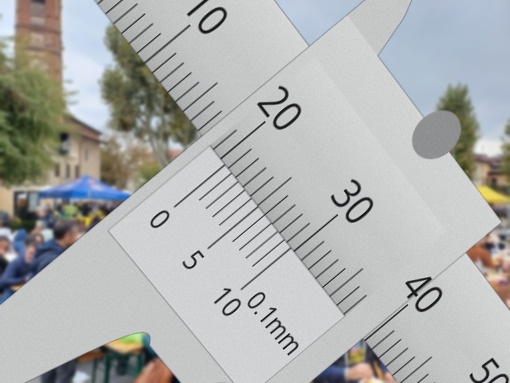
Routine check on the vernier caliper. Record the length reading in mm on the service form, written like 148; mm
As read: 20.6; mm
